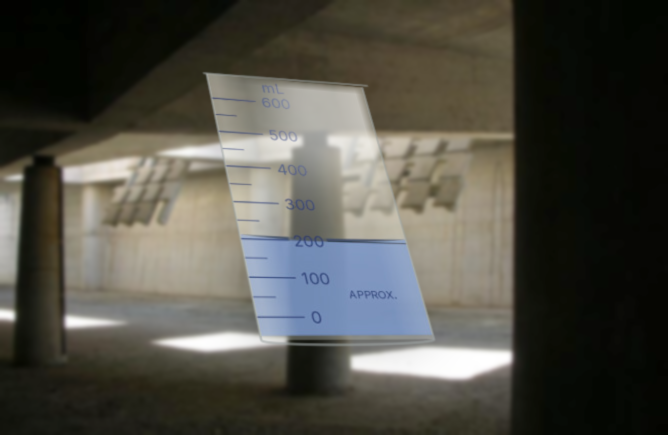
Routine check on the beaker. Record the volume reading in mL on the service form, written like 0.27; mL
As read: 200; mL
